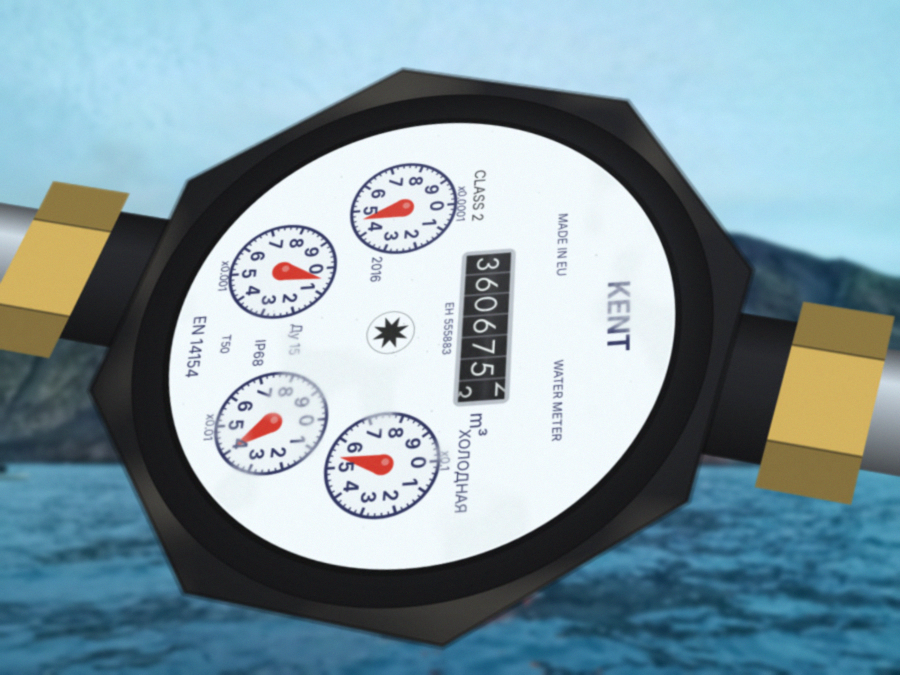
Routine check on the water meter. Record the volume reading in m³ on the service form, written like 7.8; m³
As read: 3606752.5404; m³
